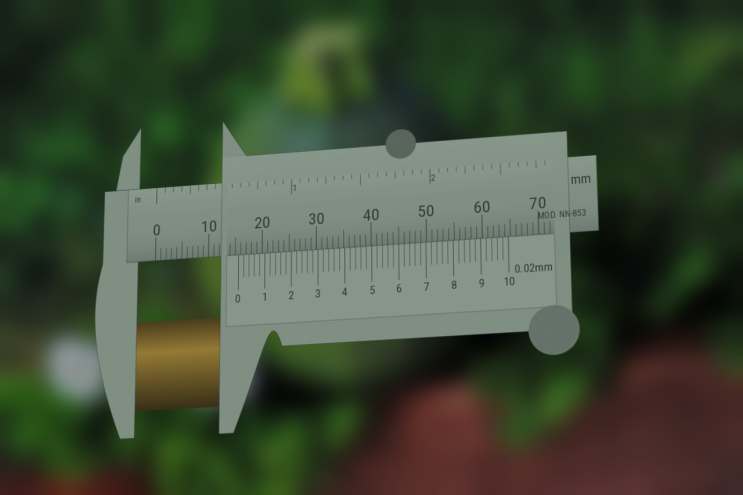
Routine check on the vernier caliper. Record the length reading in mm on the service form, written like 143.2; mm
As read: 15.6; mm
